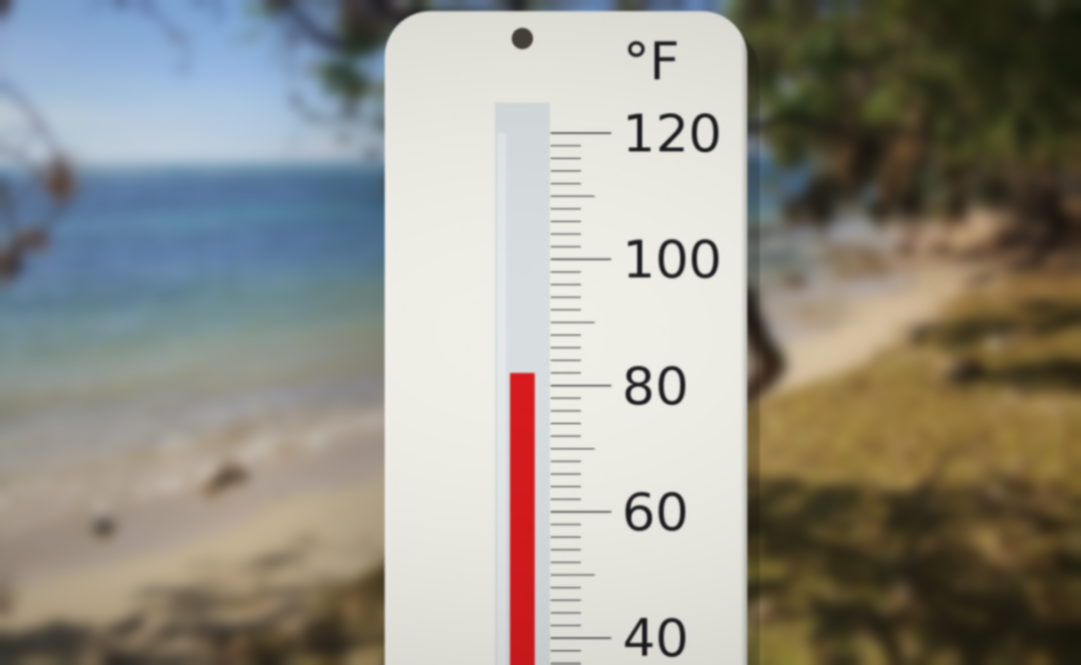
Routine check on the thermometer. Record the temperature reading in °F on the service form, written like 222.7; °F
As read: 82; °F
